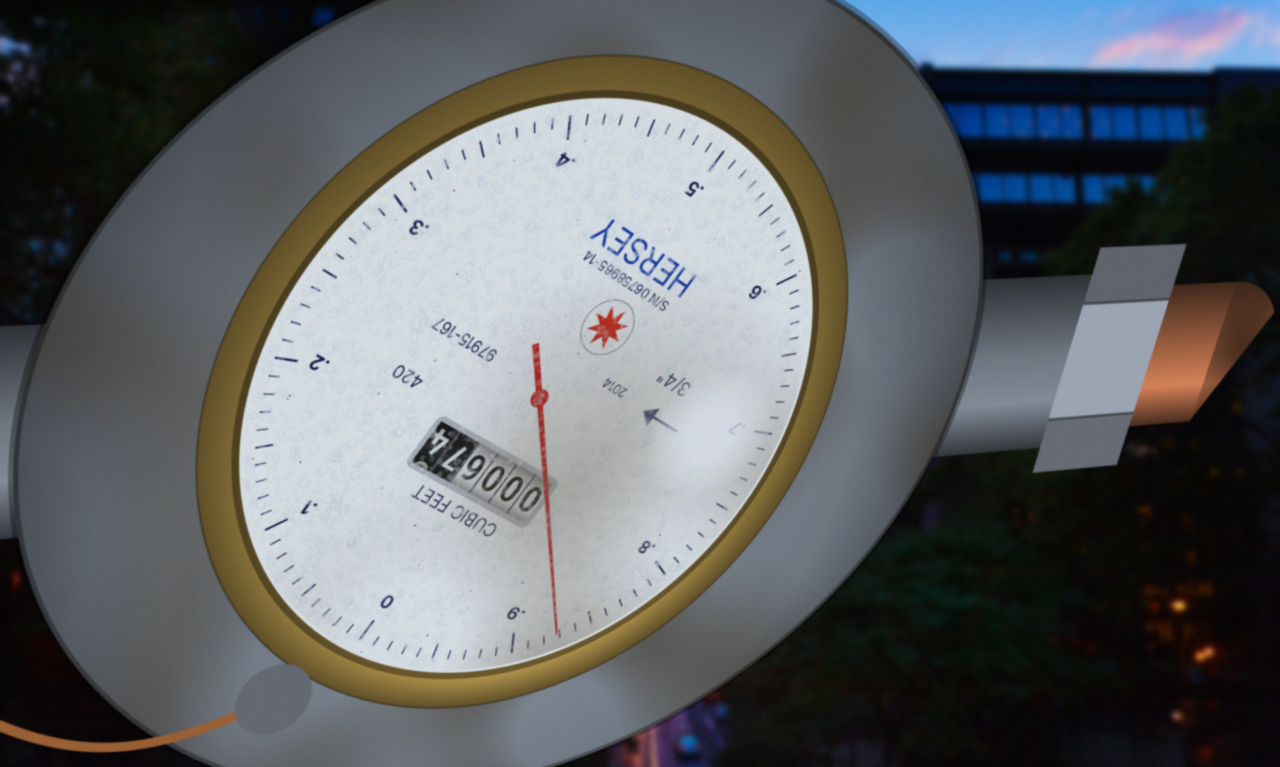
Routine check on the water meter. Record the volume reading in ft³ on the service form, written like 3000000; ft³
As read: 673.87; ft³
